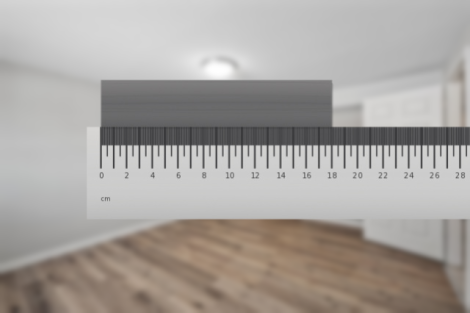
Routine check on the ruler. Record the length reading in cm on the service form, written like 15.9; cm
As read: 18; cm
